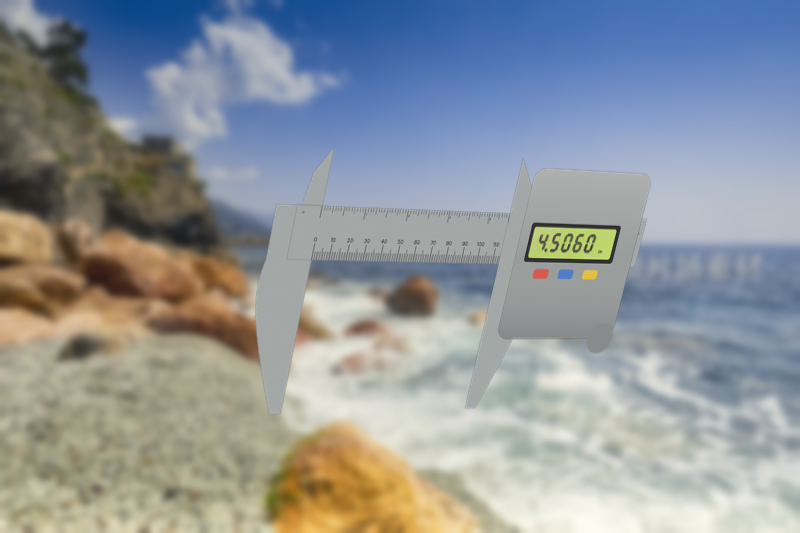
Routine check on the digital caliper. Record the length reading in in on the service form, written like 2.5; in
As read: 4.5060; in
